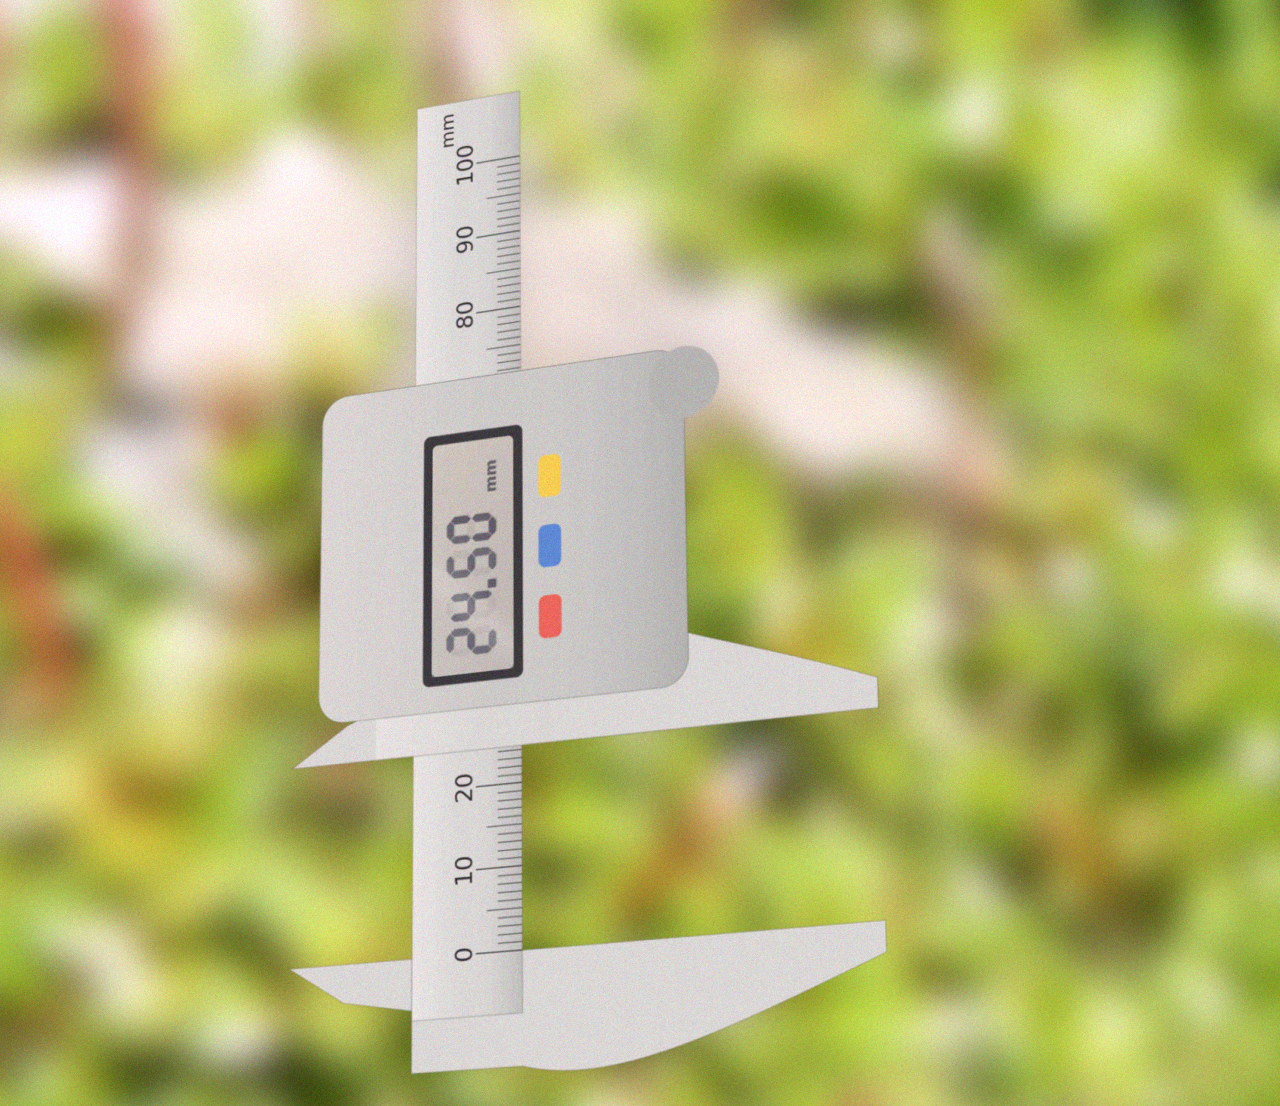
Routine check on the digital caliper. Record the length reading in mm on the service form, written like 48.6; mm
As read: 24.50; mm
